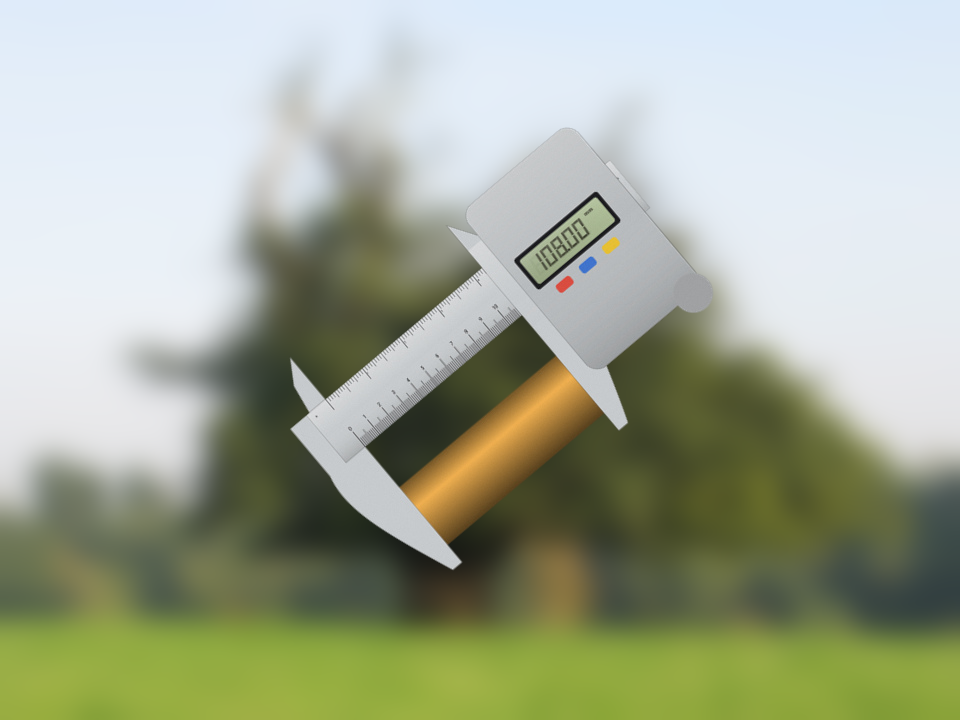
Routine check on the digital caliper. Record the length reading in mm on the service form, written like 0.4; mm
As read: 108.00; mm
